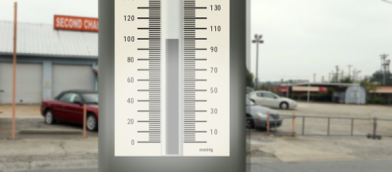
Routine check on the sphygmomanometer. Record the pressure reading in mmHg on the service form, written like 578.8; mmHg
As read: 100; mmHg
